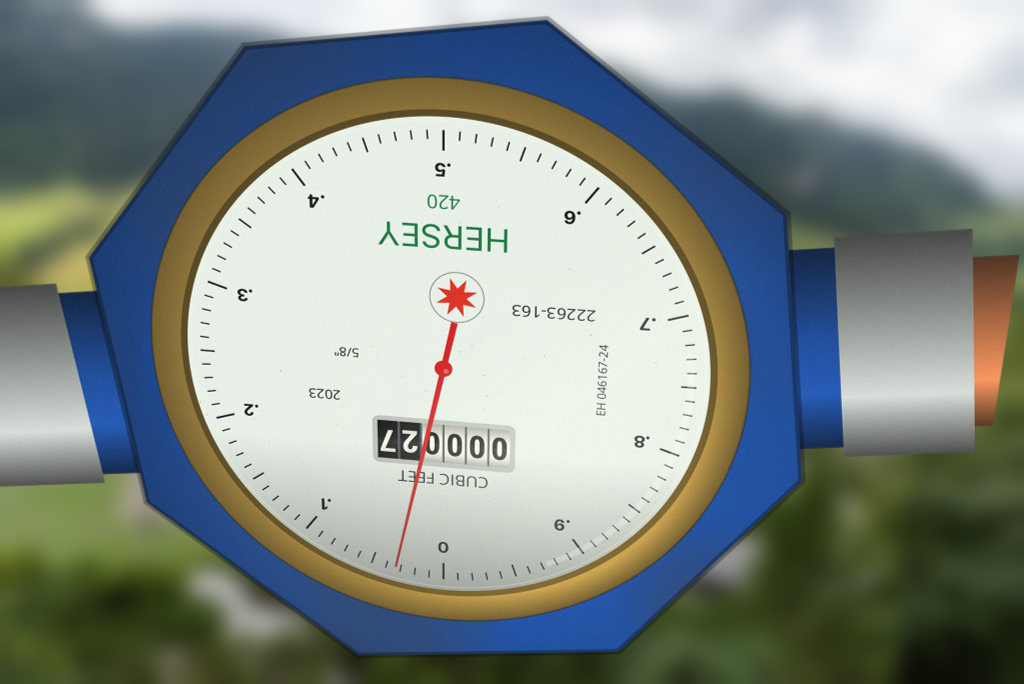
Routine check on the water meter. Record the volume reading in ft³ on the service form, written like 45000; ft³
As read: 27.03; ft³
